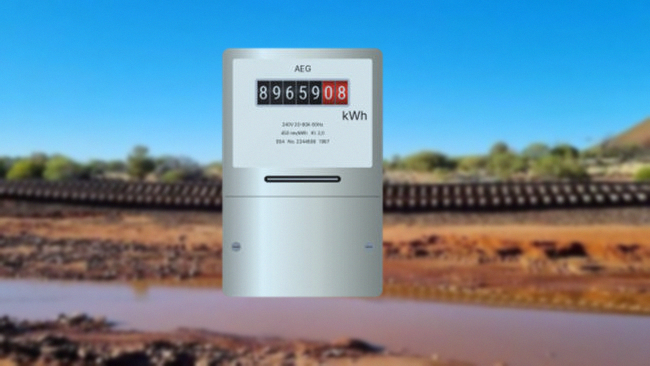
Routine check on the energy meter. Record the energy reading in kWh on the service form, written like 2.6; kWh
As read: 89659.08; kWh
